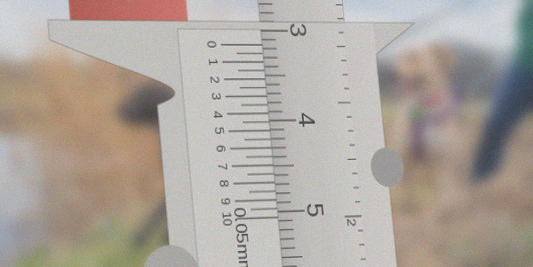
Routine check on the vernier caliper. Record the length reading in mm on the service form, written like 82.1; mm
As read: 31.6; mm
